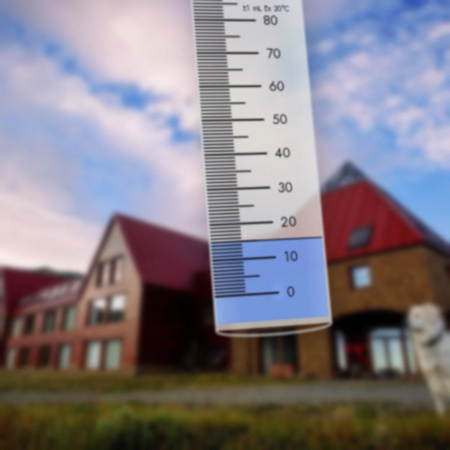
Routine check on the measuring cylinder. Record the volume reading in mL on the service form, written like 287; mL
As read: 15; mL
